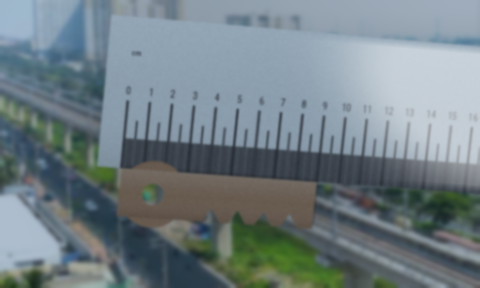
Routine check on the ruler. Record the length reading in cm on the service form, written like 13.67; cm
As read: 9; cm
